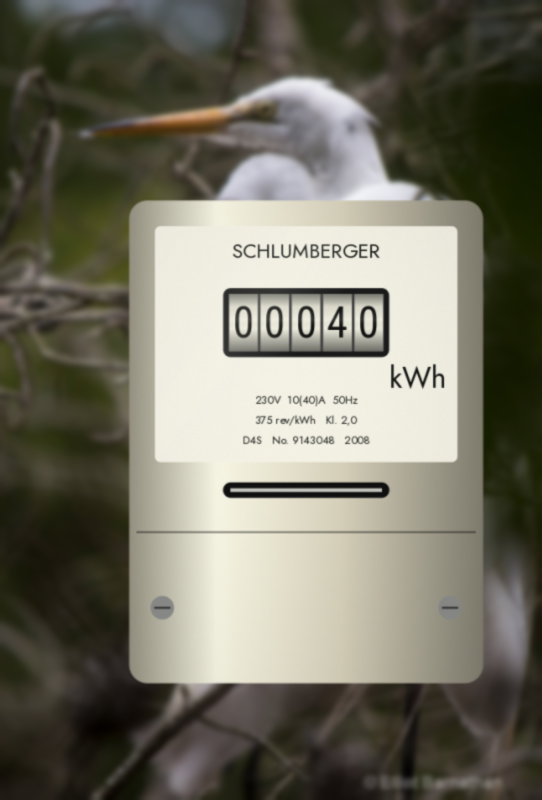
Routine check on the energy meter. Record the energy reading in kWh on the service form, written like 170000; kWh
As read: 40; kWh
